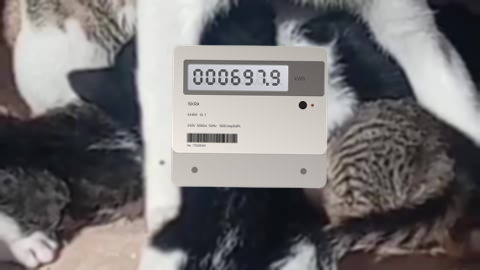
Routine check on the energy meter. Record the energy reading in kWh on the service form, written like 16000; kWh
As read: 697.9; kWh
